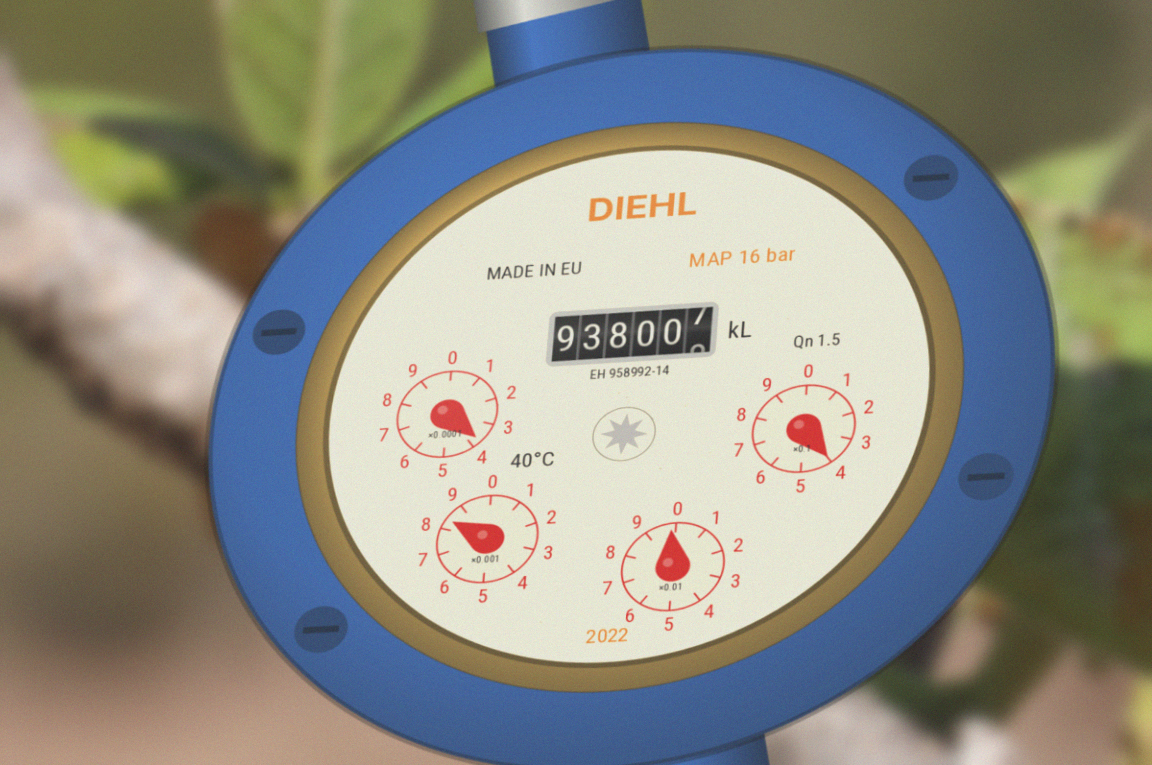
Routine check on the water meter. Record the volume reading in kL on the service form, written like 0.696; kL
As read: 938007.3983; kL
